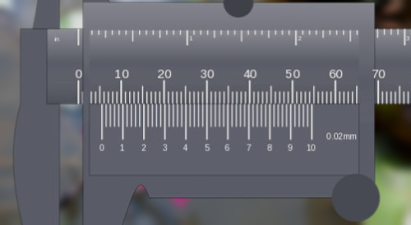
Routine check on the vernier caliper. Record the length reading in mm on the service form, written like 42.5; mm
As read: 5.5; mm
